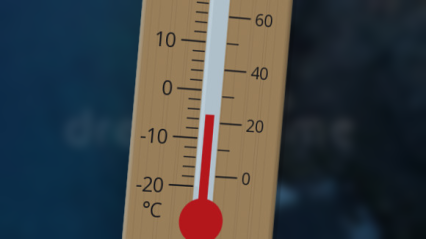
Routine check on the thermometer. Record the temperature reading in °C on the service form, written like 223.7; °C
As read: -5; °C
